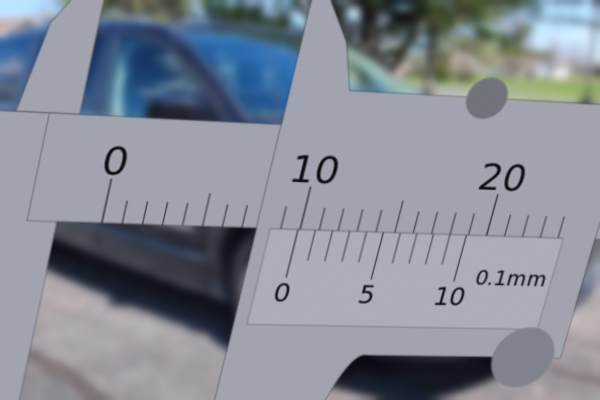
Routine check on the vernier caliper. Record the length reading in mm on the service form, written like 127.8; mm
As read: 9.9; mm
